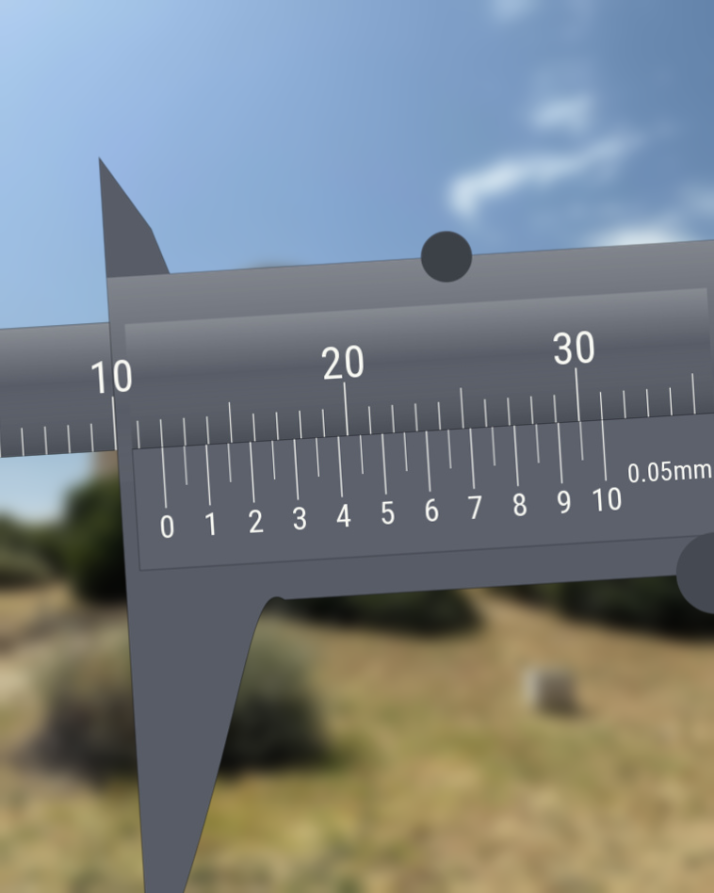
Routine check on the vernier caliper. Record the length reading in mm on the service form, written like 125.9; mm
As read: 12.00; mm
